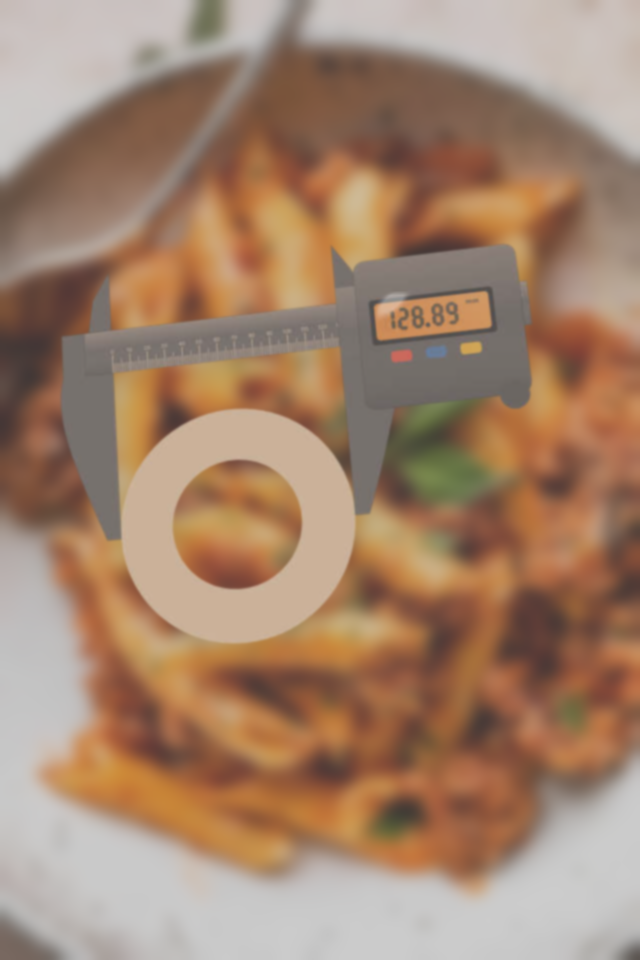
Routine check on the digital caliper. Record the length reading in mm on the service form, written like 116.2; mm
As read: 128.89; mm
